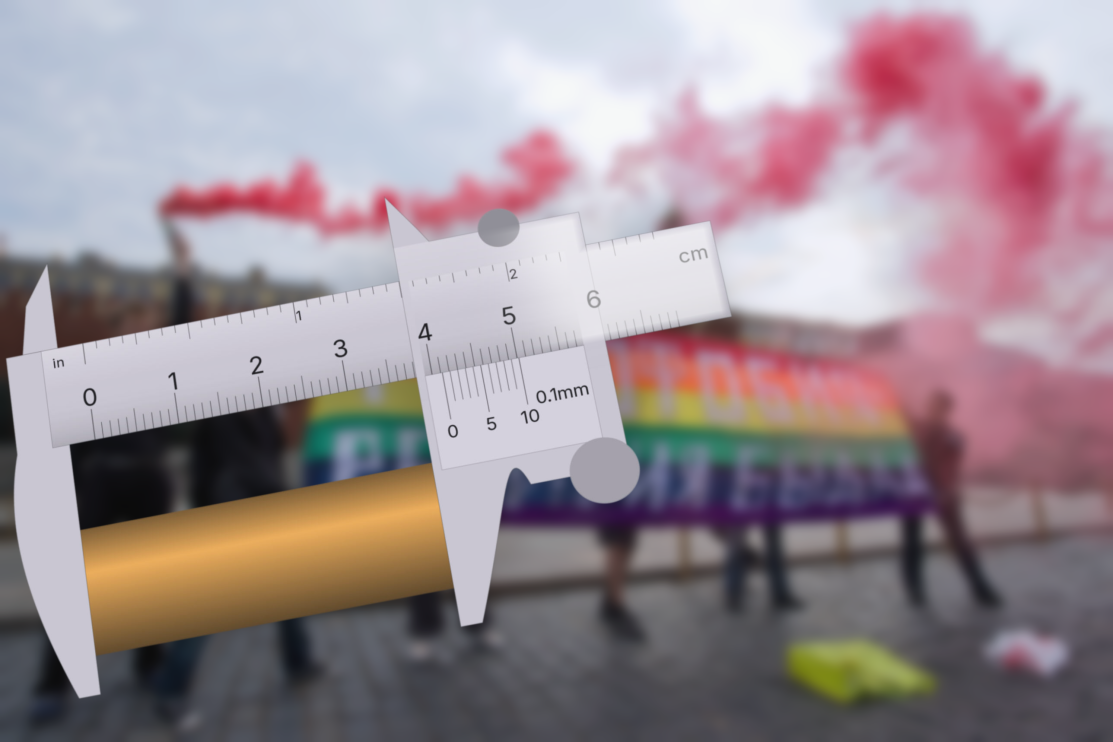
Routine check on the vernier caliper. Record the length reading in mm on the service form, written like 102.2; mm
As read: 41.2; mm
